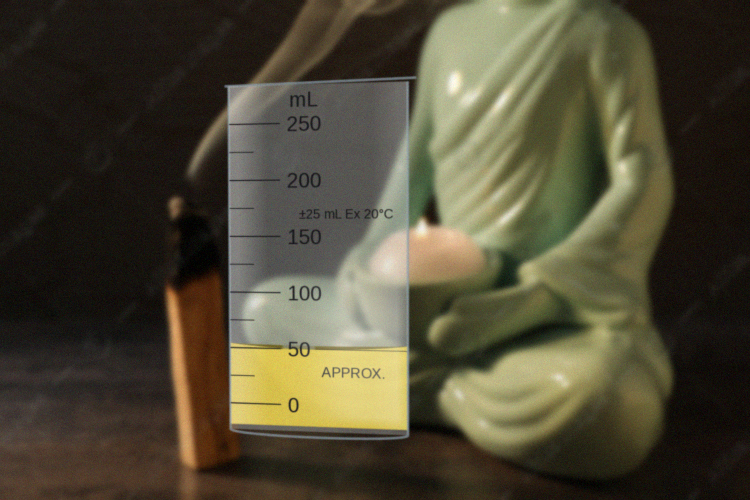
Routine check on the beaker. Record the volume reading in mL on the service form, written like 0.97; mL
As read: 50; mL
